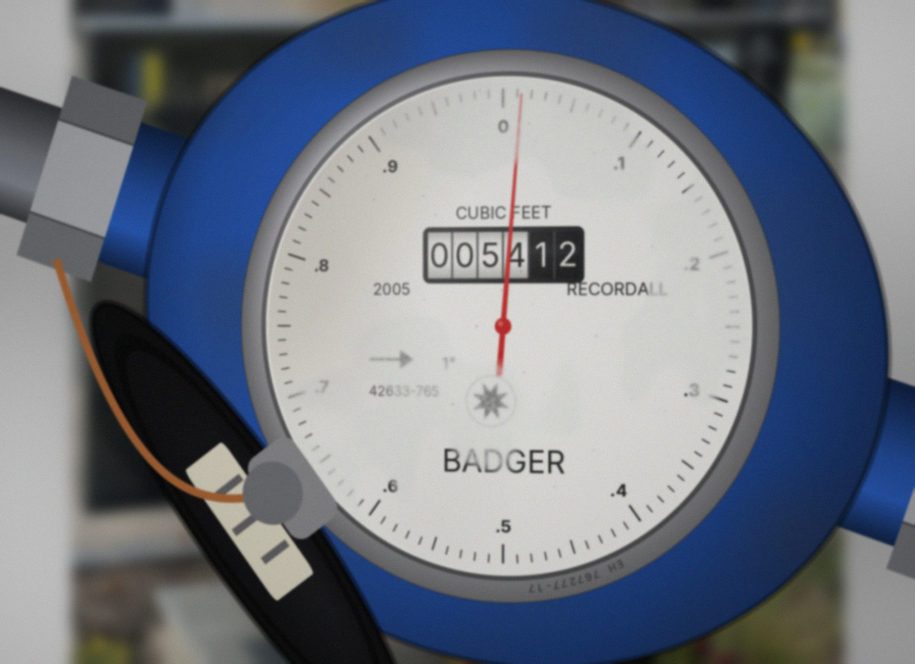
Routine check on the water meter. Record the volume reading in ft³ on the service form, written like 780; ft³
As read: 5412.01; ft³
